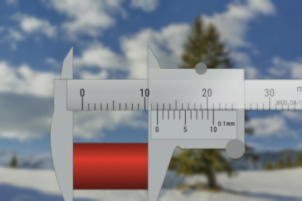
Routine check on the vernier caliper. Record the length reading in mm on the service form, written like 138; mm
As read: 12.0; mm
